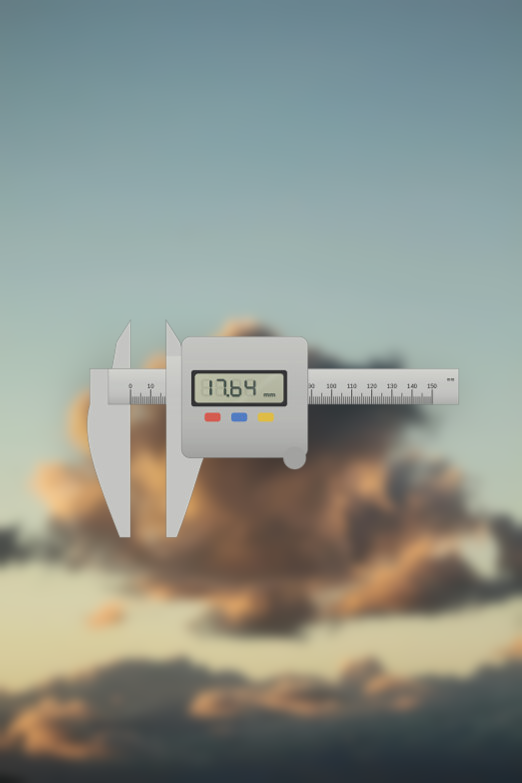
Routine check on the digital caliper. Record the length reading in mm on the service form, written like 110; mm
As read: 17.64; mm
